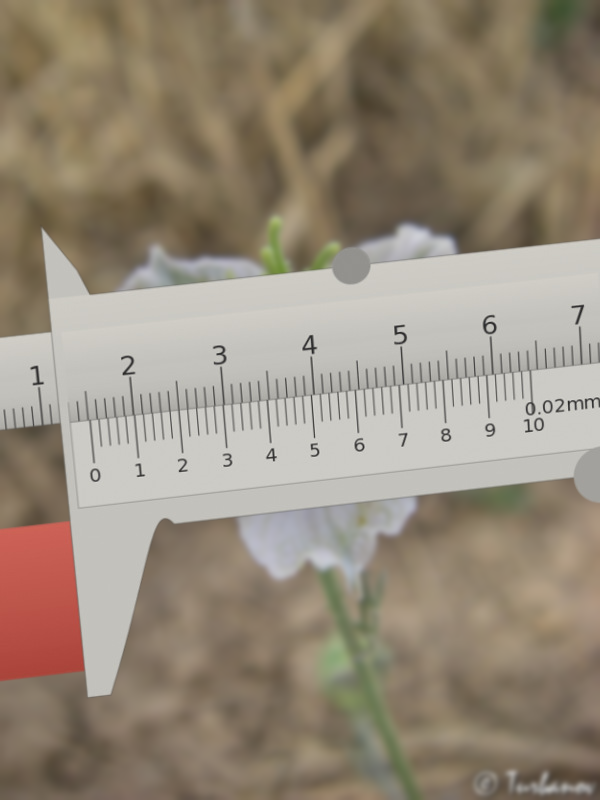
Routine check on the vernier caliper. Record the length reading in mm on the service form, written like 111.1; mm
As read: 15.2; mm
